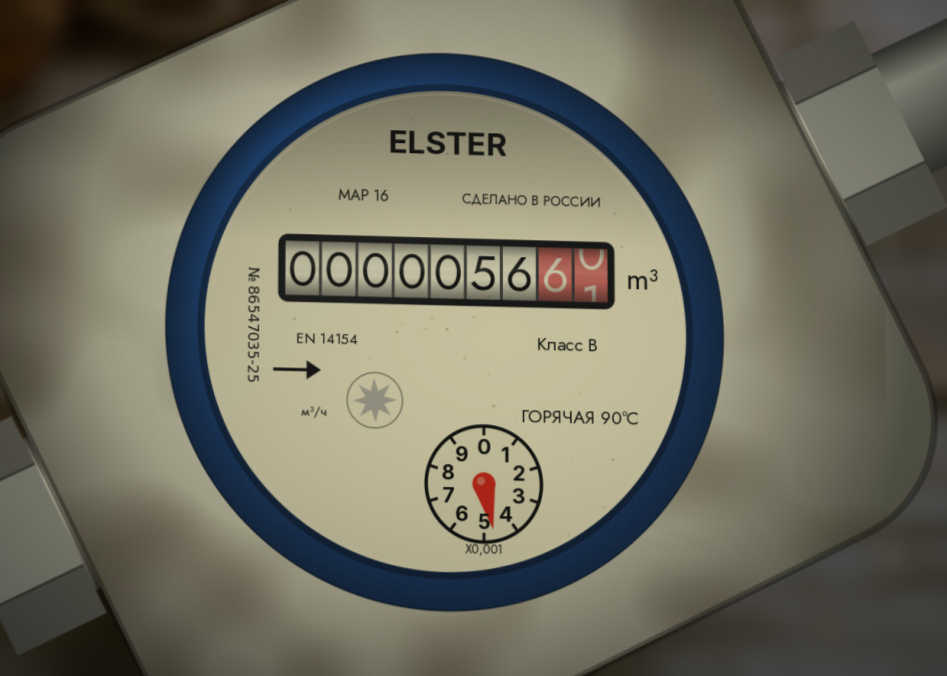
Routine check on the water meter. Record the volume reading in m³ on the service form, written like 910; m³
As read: 56.604; m³
